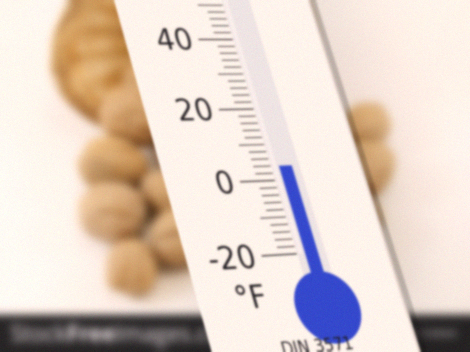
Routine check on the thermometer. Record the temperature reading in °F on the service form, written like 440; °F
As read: 4; °F
